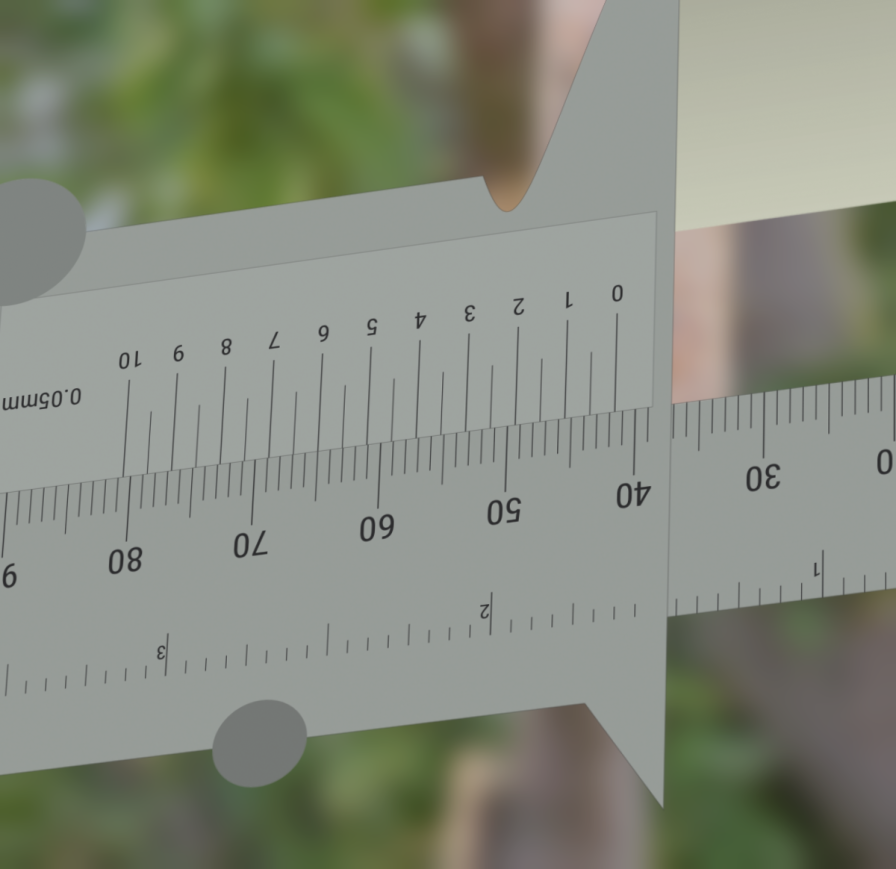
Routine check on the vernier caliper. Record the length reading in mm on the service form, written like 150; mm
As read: 41.6; mm
